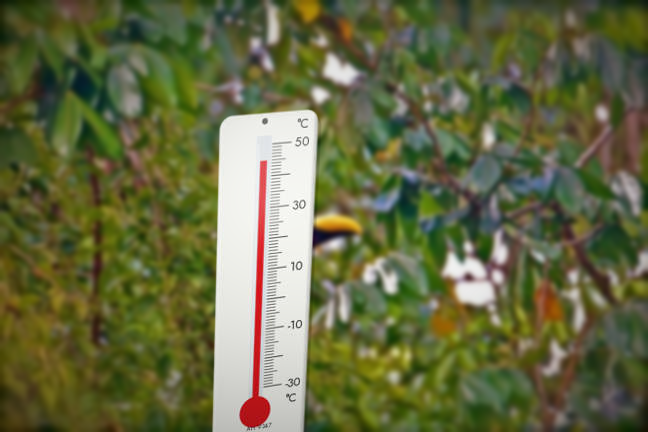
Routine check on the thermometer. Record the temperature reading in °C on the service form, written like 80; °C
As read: 45; °C
